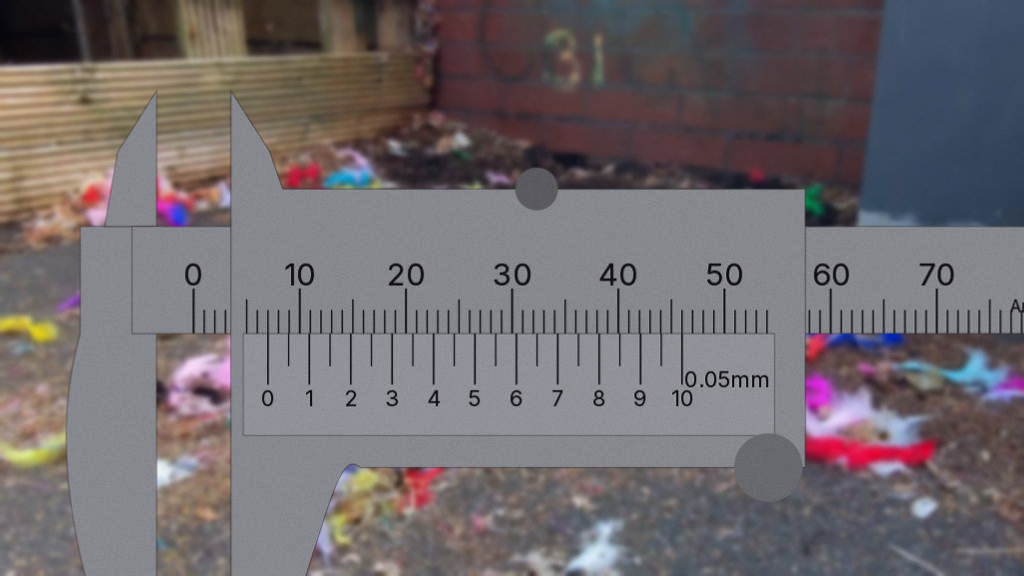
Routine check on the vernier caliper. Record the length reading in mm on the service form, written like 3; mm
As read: 7.0; mm
